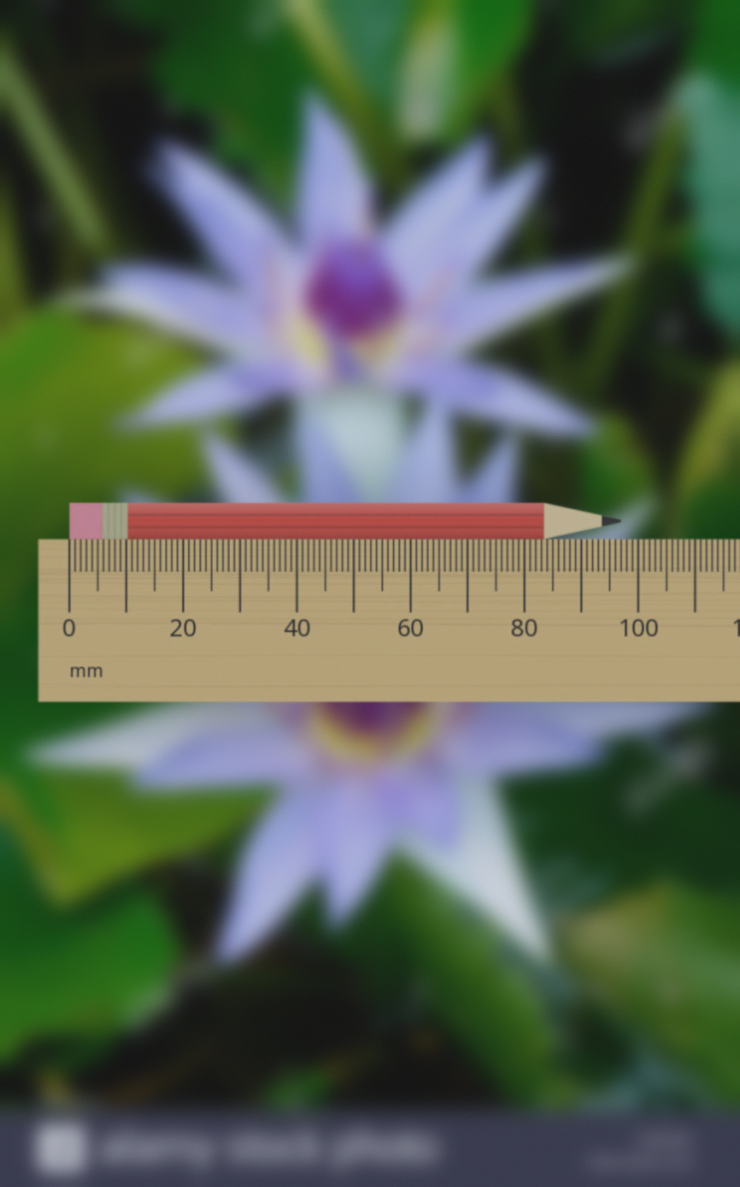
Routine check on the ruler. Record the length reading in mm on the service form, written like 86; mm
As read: 97; mm
